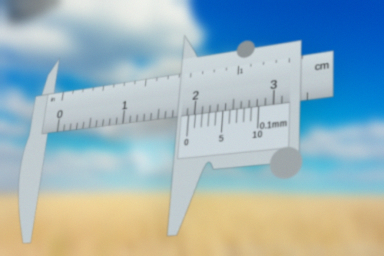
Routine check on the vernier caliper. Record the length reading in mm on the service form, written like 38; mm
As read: 19.2; mm
